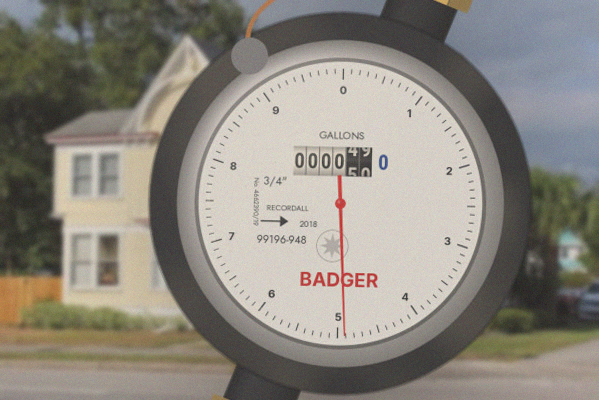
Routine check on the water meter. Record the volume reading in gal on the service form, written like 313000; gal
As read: 494.9; gal
